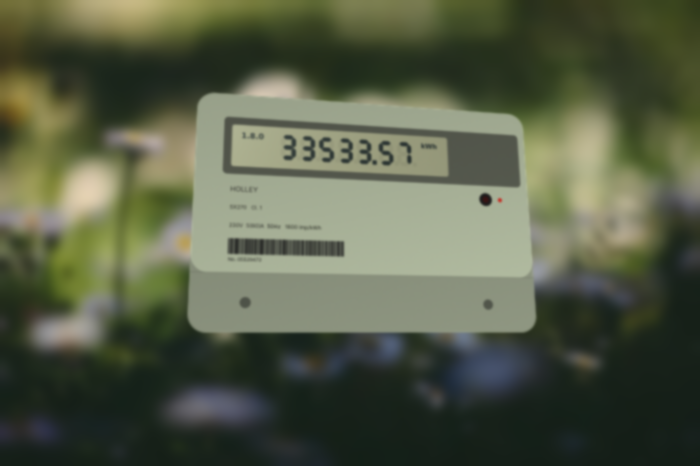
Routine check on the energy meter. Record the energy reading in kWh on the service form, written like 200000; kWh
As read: 33533.57; kWh
